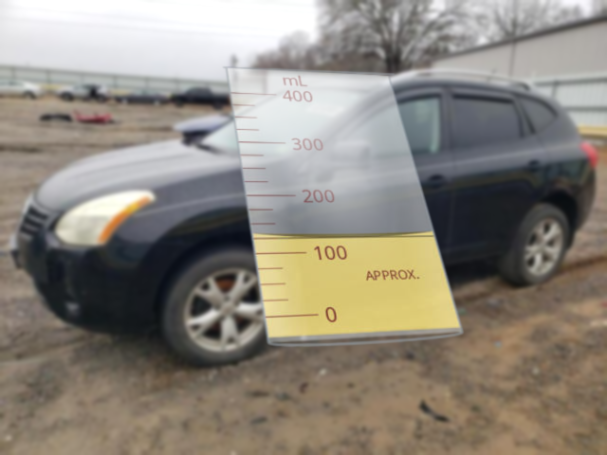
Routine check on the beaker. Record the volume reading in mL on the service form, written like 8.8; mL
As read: 125; mL
